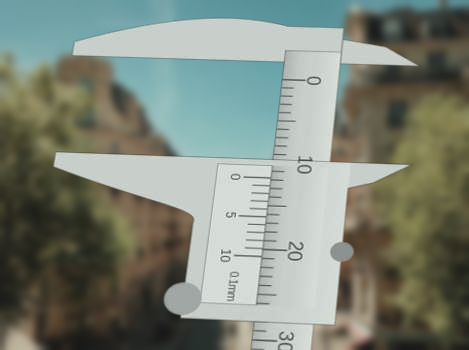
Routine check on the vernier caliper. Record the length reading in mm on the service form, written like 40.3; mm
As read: 11.8; mm
